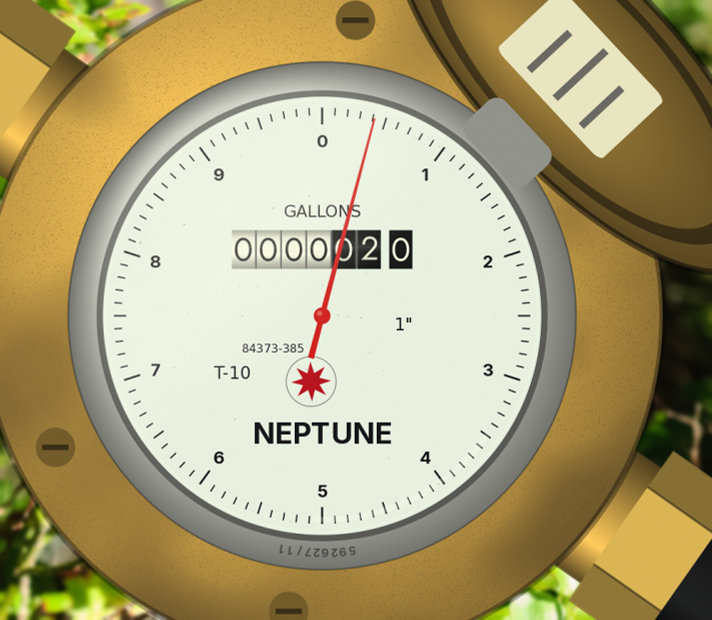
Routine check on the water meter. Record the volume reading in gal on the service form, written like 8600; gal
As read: 20.4; gal
